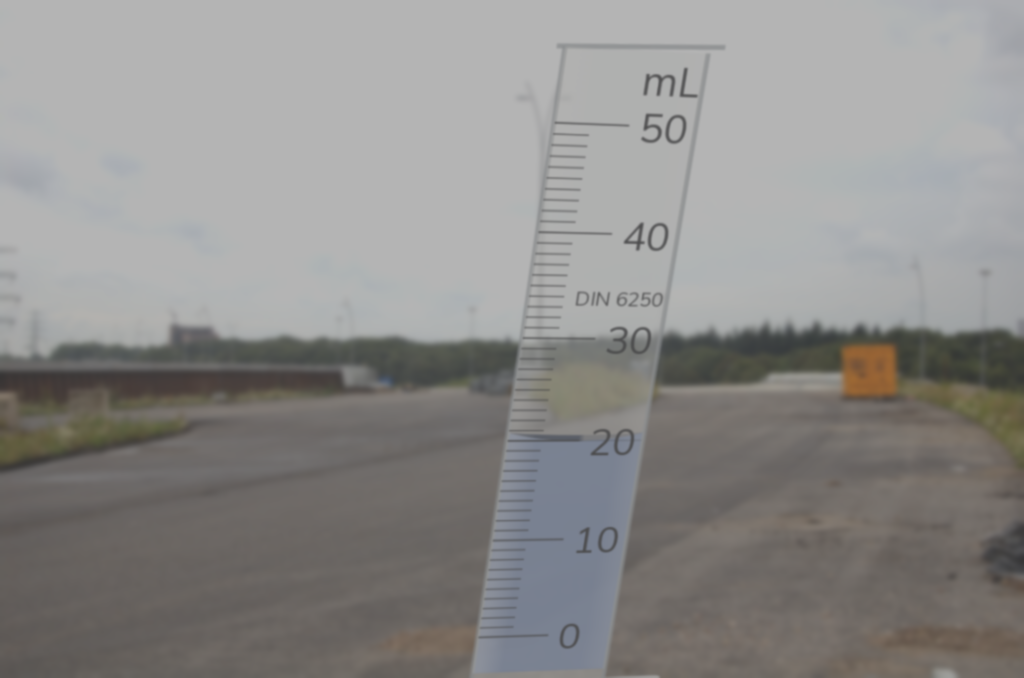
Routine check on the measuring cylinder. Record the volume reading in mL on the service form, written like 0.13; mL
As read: 20; mL
